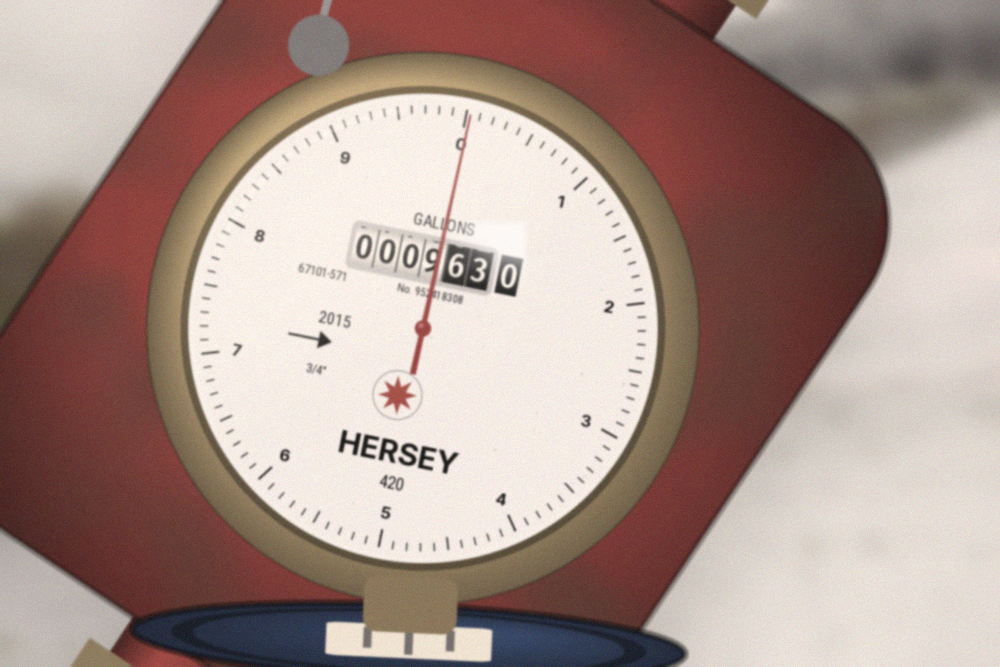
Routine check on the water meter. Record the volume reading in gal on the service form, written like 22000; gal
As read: 9630.0; gal
